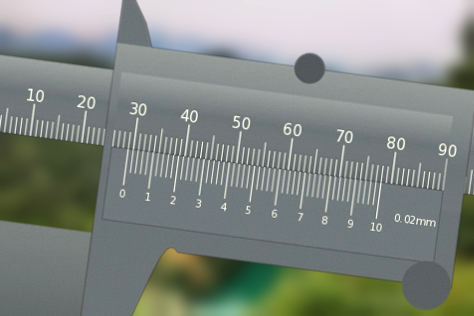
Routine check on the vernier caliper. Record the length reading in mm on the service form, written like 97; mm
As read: 29.0; mm
